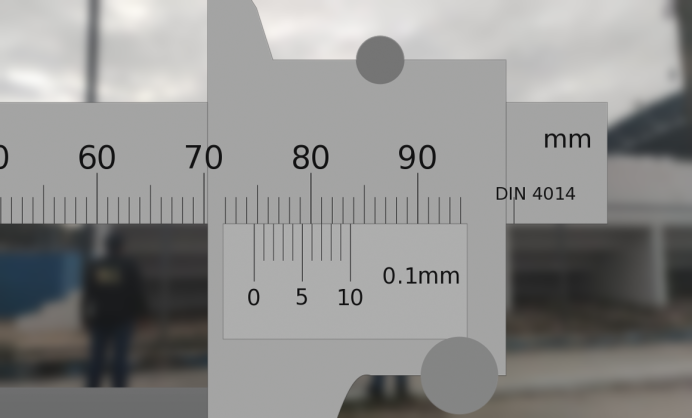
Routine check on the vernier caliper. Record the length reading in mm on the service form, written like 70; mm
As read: 74.7; mm
